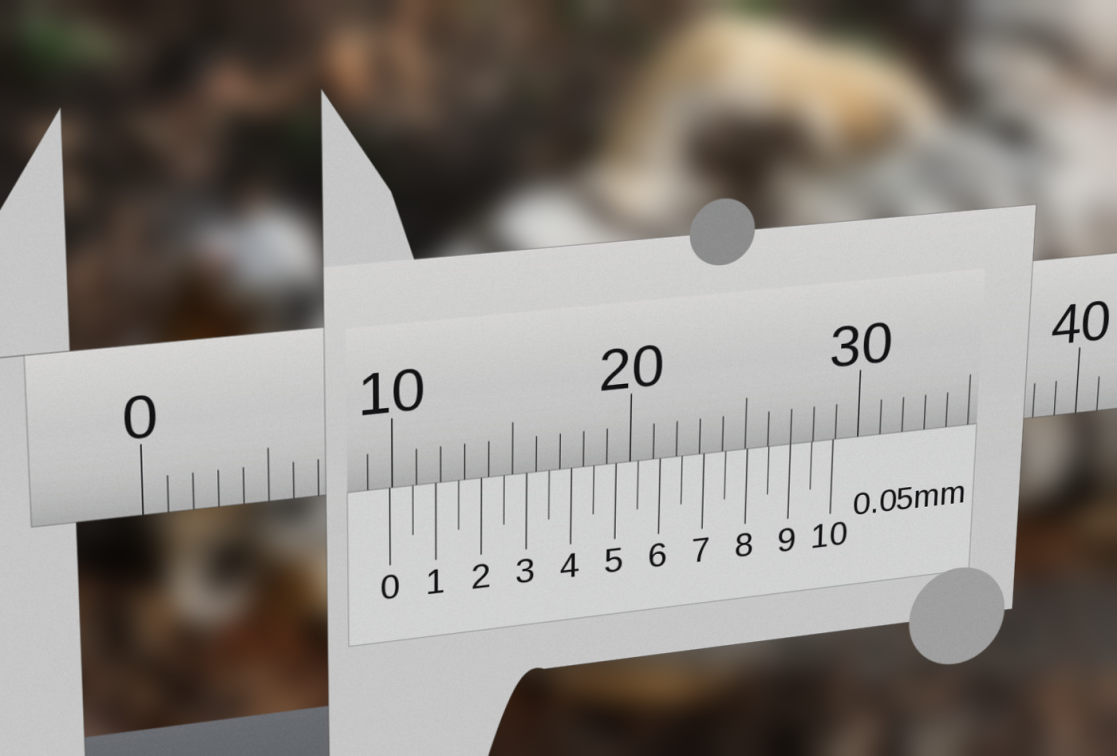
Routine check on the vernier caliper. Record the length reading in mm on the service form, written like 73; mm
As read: 9.90; mm
